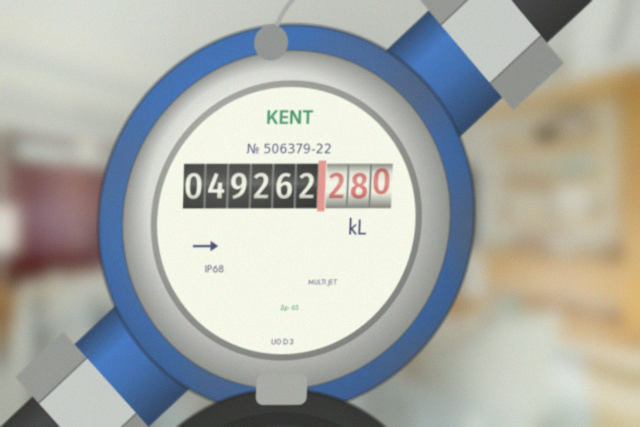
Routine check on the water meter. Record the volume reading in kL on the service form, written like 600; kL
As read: 49262.280; kL
